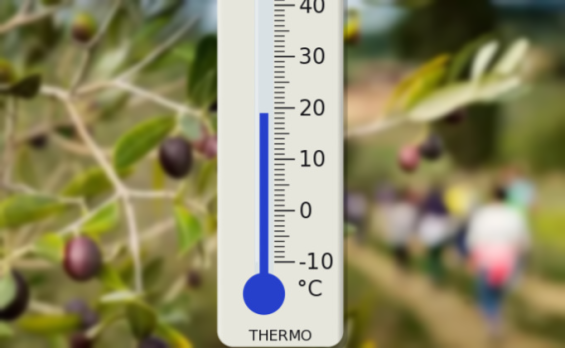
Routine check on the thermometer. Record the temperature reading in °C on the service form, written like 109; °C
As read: 19; °C
